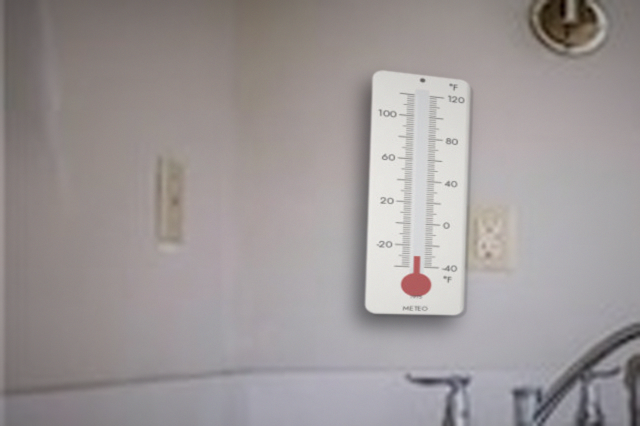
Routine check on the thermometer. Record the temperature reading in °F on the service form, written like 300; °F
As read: -30; °F
